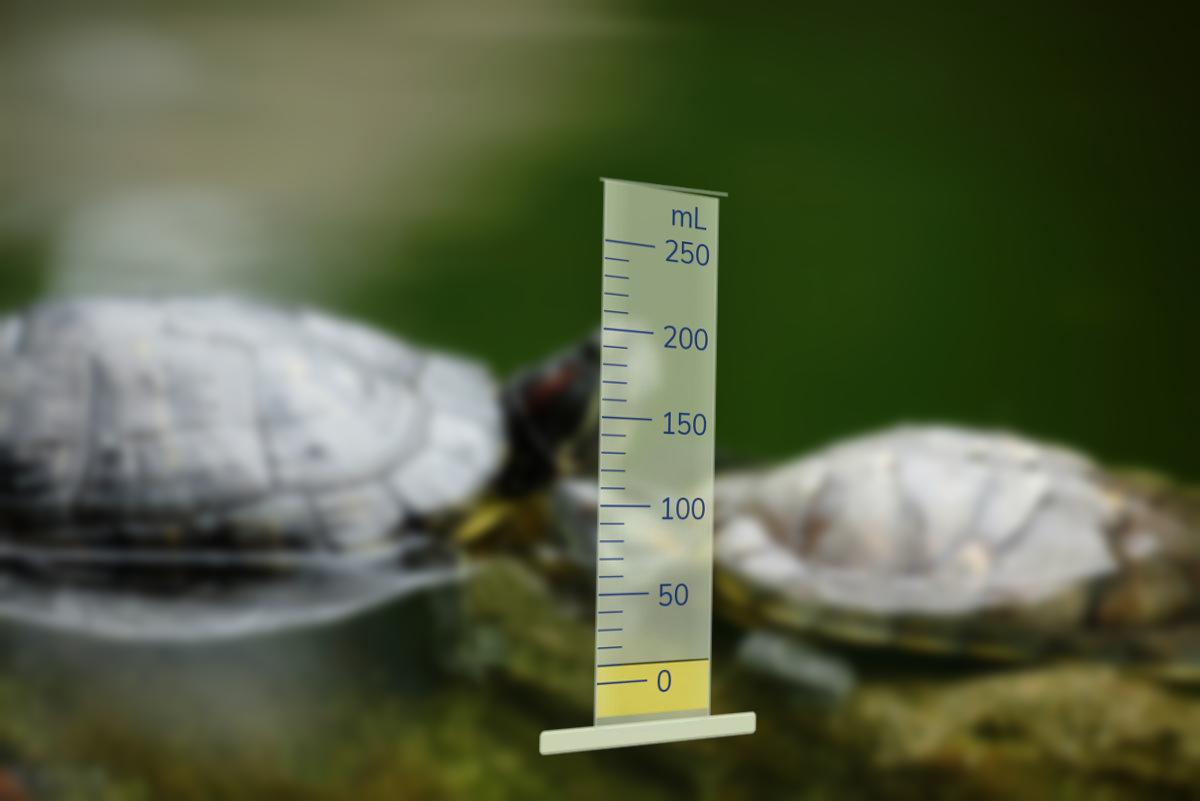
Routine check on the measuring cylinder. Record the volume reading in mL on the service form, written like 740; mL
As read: 10; mL
